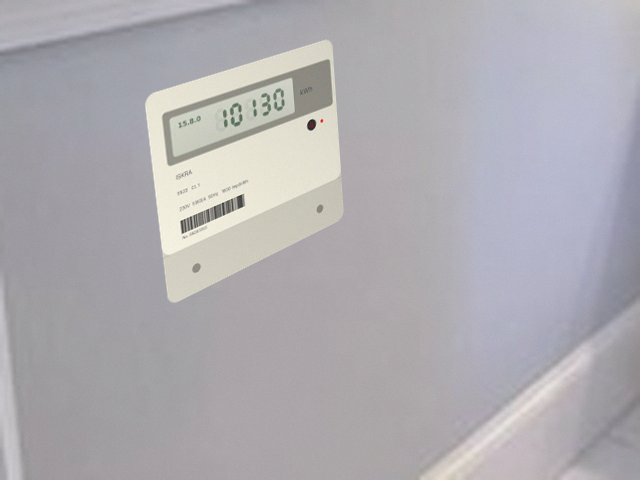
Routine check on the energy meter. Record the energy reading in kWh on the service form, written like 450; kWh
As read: 10130; kWh
